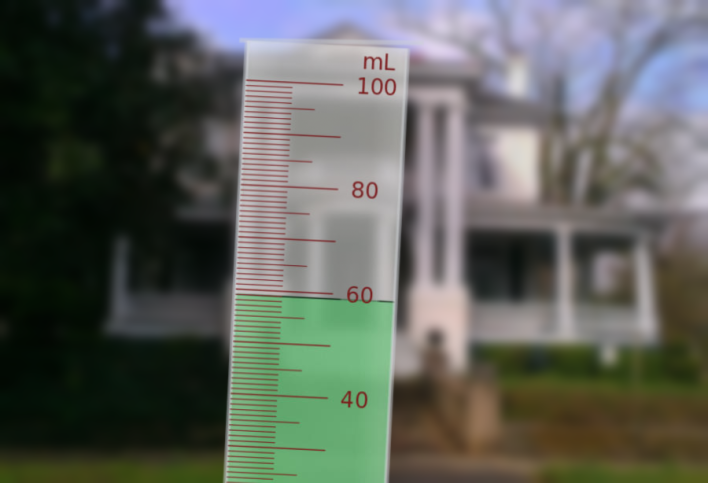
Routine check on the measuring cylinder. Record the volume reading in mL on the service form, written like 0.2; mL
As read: 59; mL
